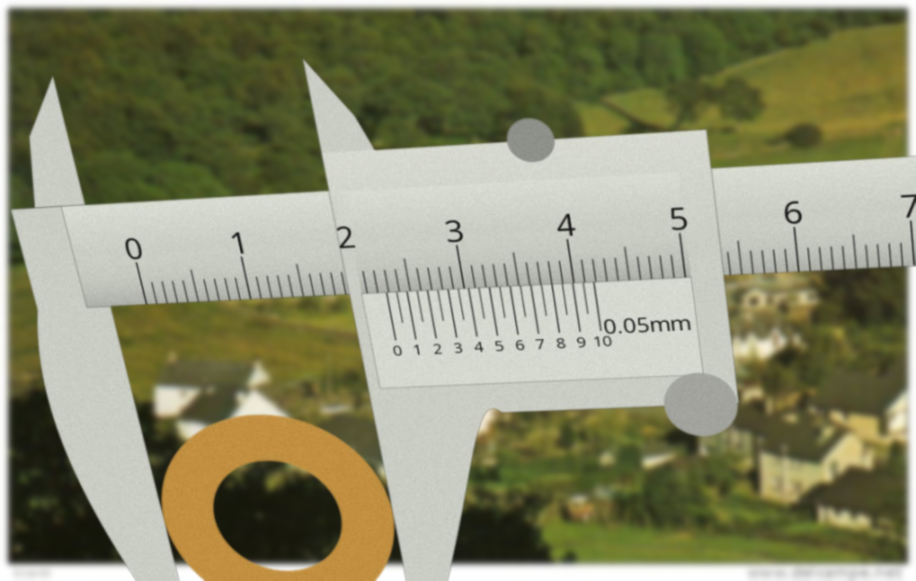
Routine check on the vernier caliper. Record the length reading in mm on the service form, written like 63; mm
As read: 22.8; mm
